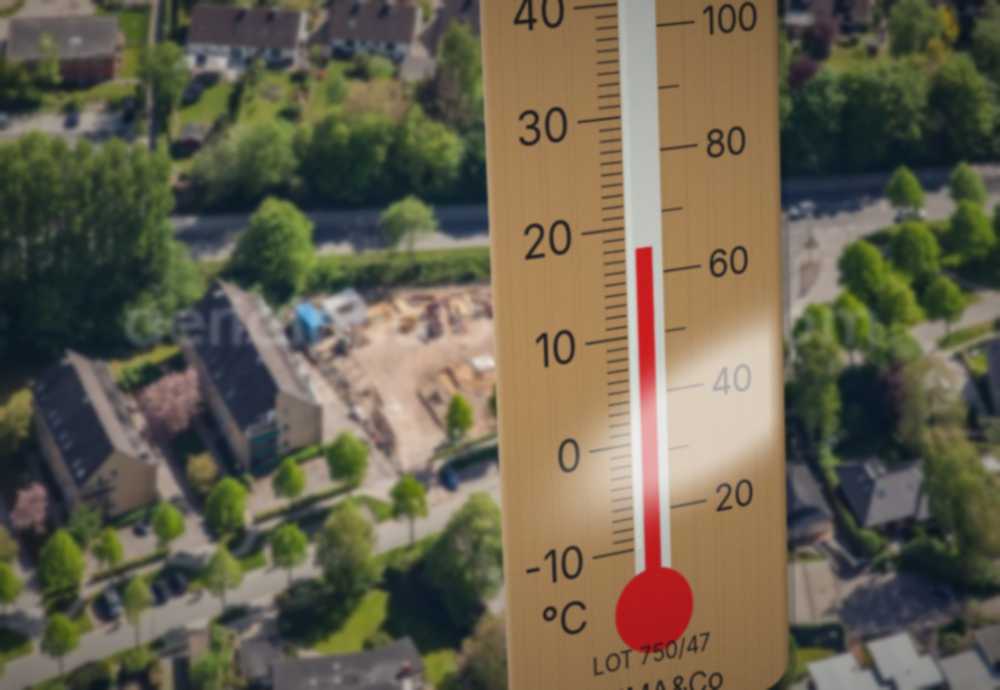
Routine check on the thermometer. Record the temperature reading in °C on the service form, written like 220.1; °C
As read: 18; °C
